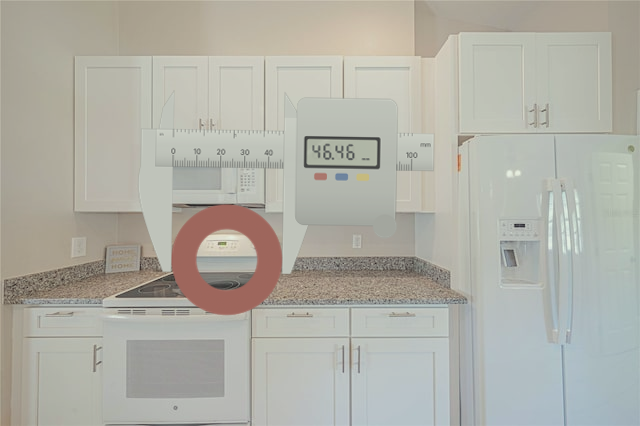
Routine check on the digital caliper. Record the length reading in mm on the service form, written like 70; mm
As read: 46.46; mm
